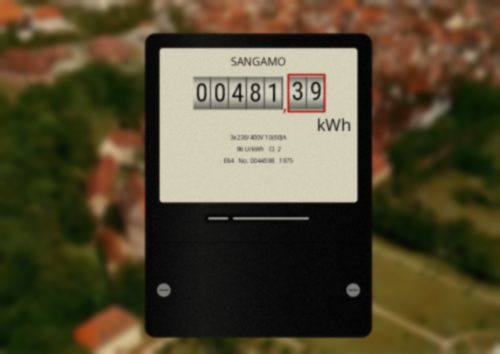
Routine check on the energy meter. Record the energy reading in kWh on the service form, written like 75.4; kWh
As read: 481.39; kWh
